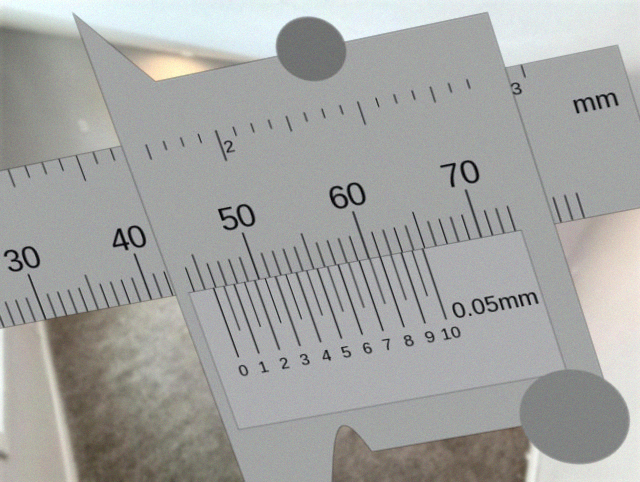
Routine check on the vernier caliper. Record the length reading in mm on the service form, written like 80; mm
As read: 45.8; mm
